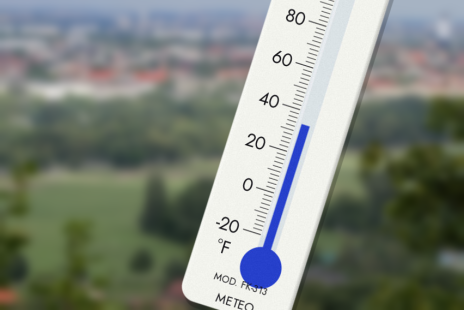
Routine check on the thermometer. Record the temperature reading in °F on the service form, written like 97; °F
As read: 34; °F
